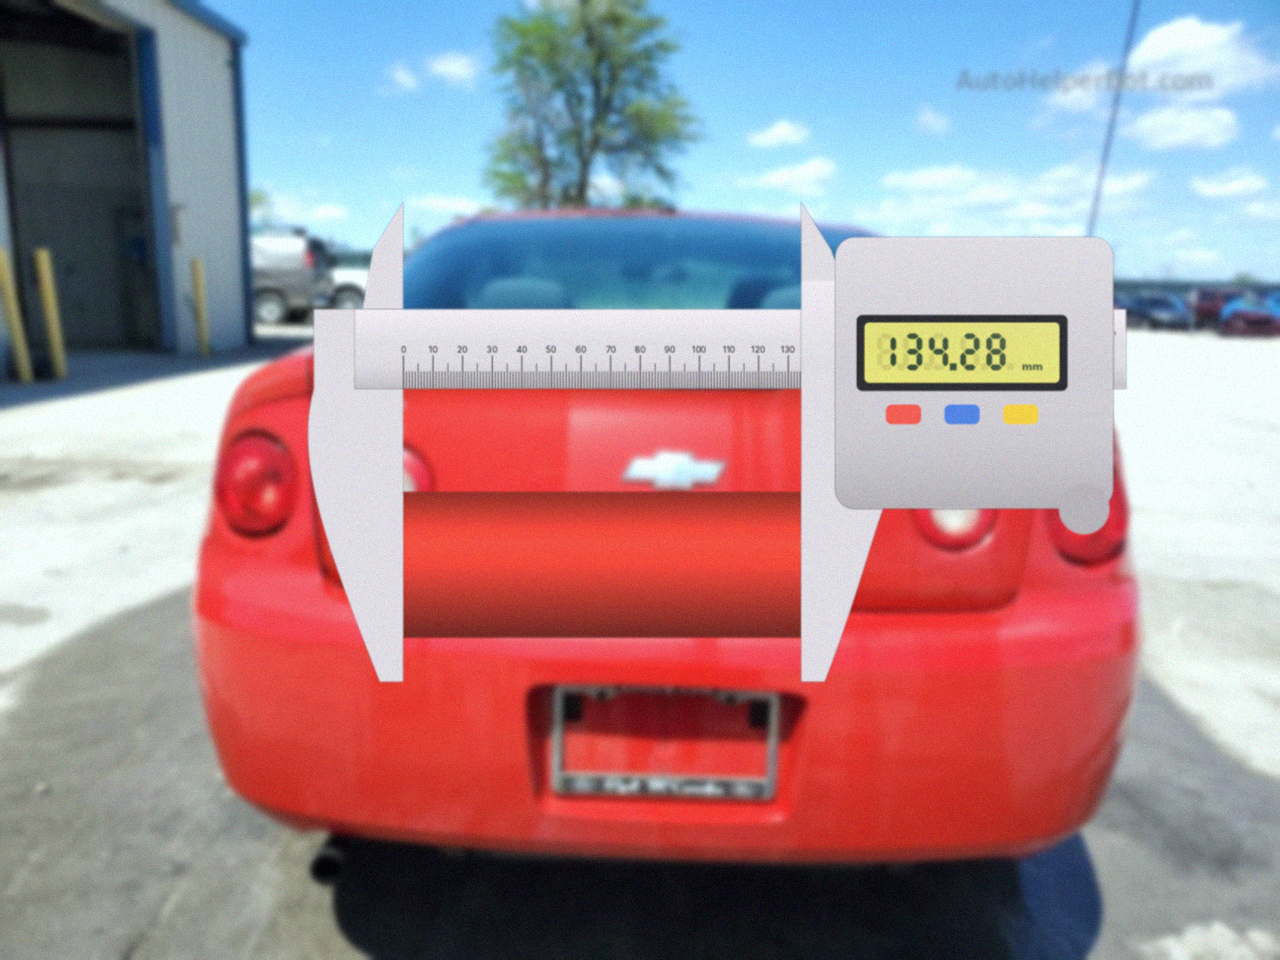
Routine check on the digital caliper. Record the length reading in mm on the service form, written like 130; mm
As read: 134.28; mm
